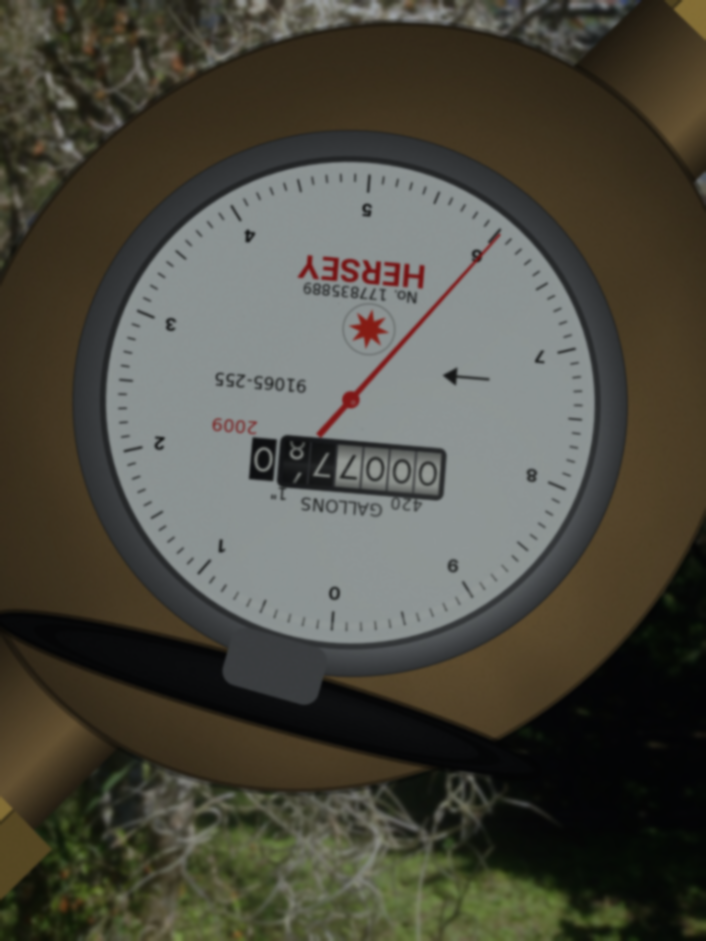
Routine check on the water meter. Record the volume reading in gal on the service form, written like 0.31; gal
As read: 7776.0; gal
